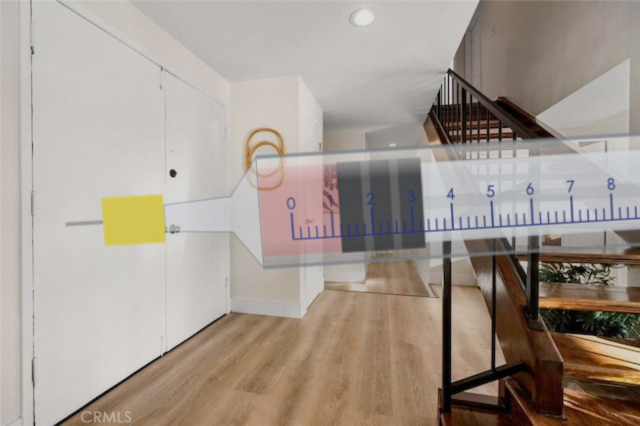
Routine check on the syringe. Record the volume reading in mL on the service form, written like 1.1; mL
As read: 1.2; mL
